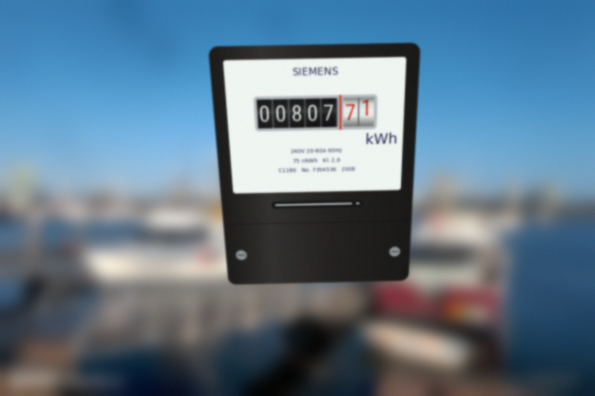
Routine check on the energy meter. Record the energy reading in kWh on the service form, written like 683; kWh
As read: 807.71; kWh
